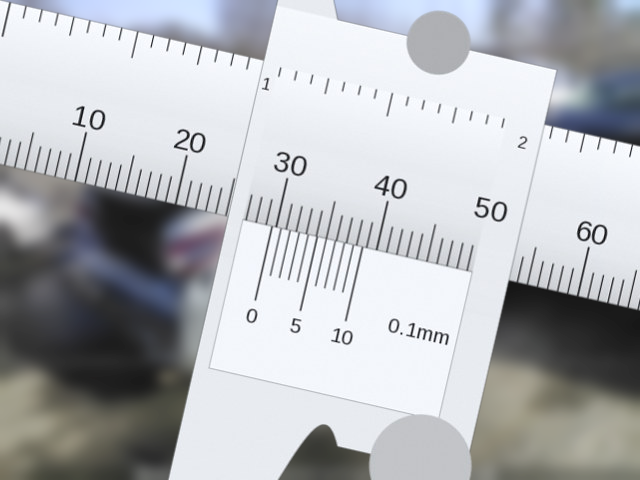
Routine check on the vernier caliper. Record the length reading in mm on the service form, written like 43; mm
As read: 29.6; mm
